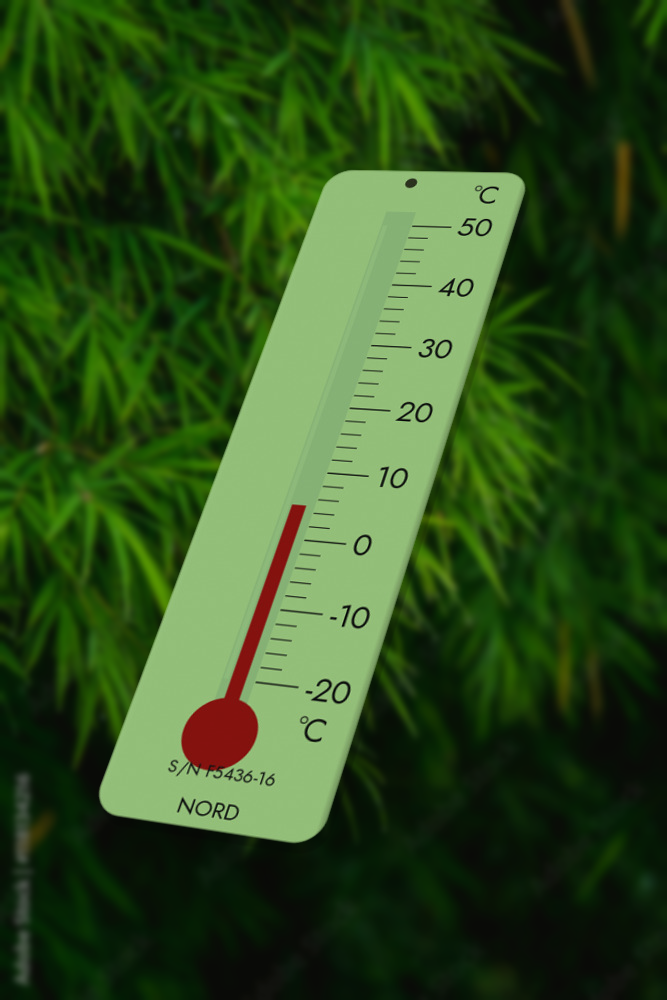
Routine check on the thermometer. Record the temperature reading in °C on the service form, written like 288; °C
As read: 5; °C
